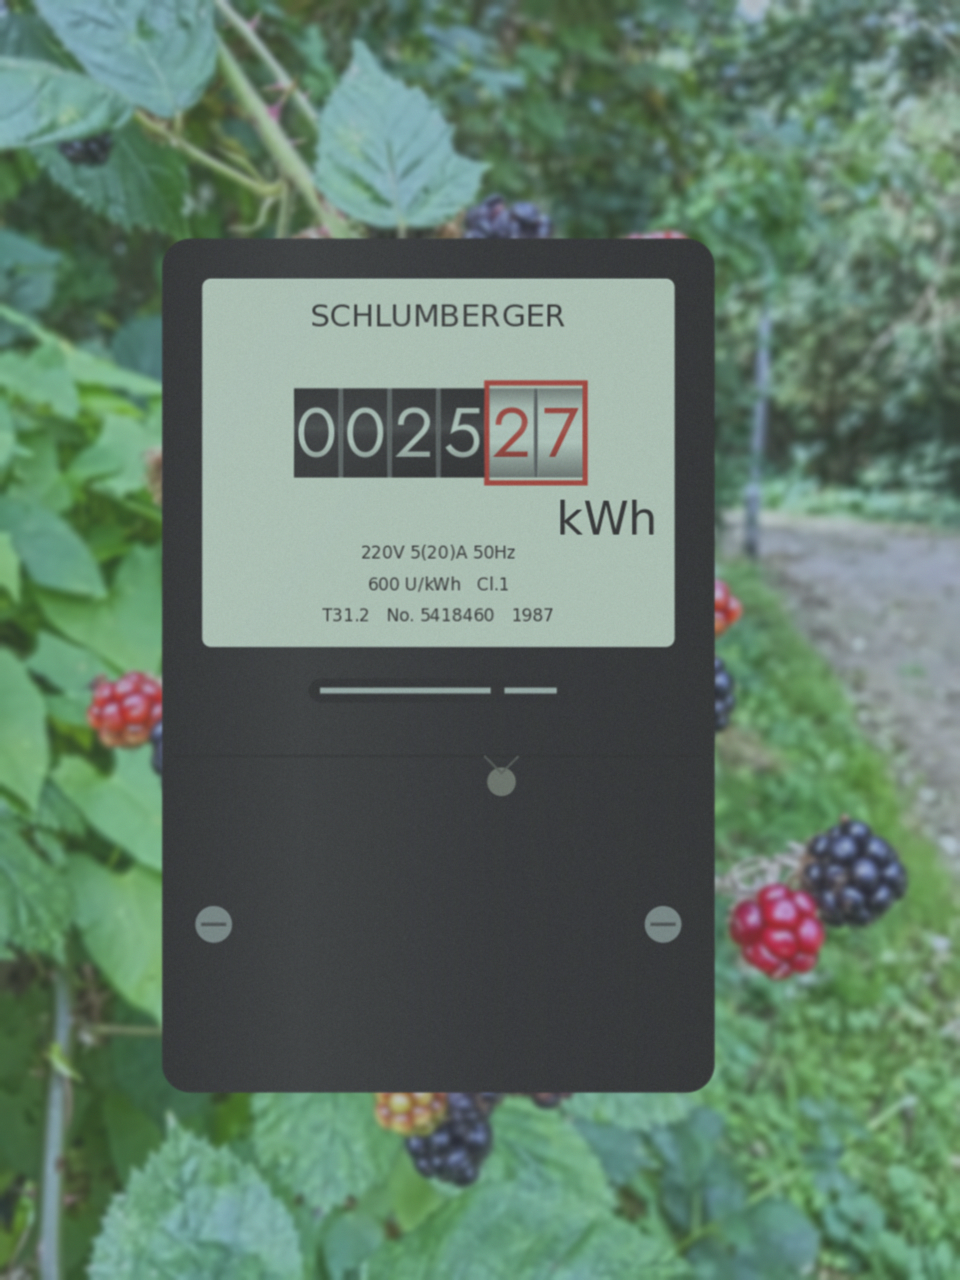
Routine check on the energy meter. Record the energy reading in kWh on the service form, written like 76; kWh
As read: 25.27; kWh
